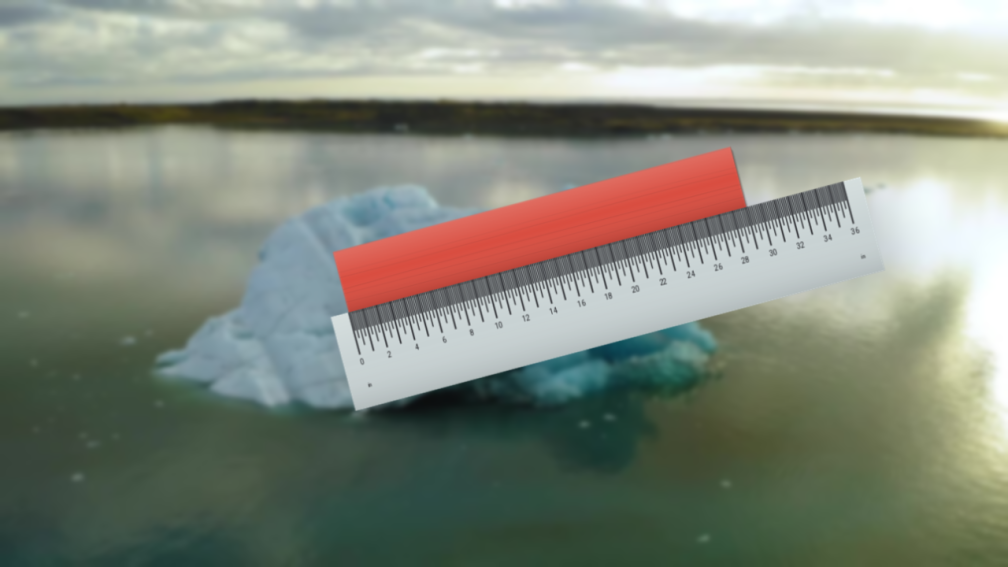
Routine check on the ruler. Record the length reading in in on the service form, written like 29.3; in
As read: 29; in
